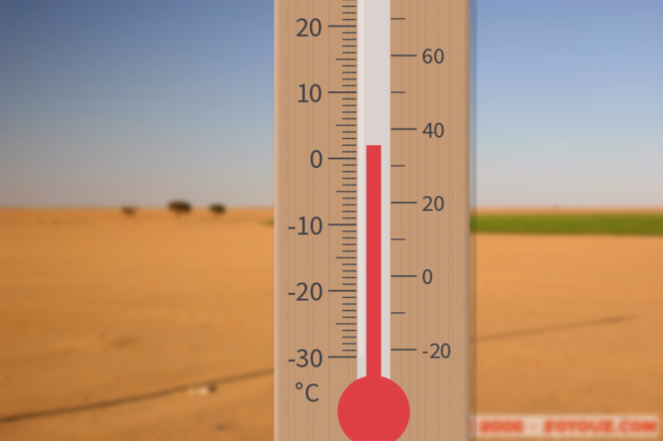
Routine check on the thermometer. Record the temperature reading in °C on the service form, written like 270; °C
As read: 2; °C
